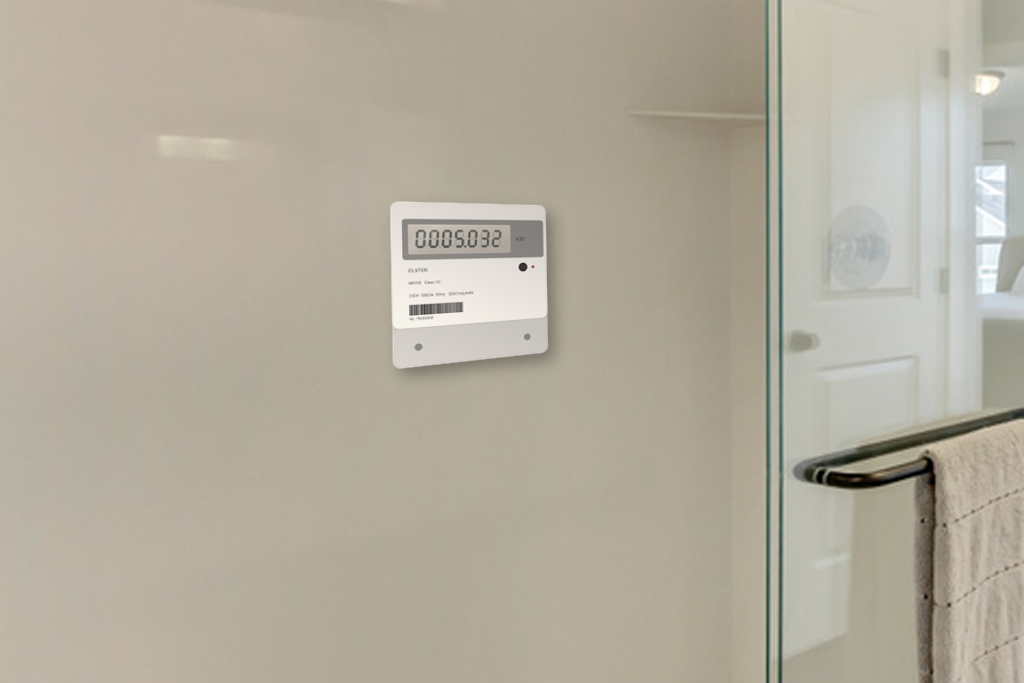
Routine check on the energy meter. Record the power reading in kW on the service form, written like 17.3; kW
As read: 5.032; kW
